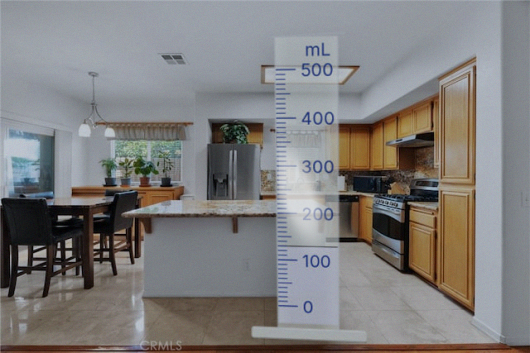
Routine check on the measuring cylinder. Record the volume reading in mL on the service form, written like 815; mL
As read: 130; mL
